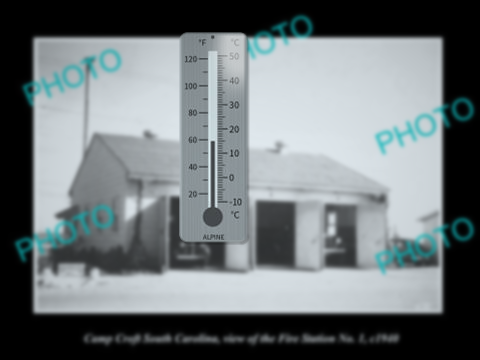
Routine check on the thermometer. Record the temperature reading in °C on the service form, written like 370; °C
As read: 15; °C
